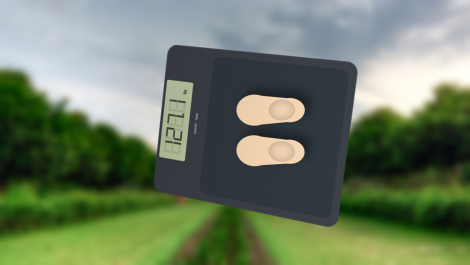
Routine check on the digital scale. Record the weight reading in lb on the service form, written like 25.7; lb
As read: 127.1; lb
